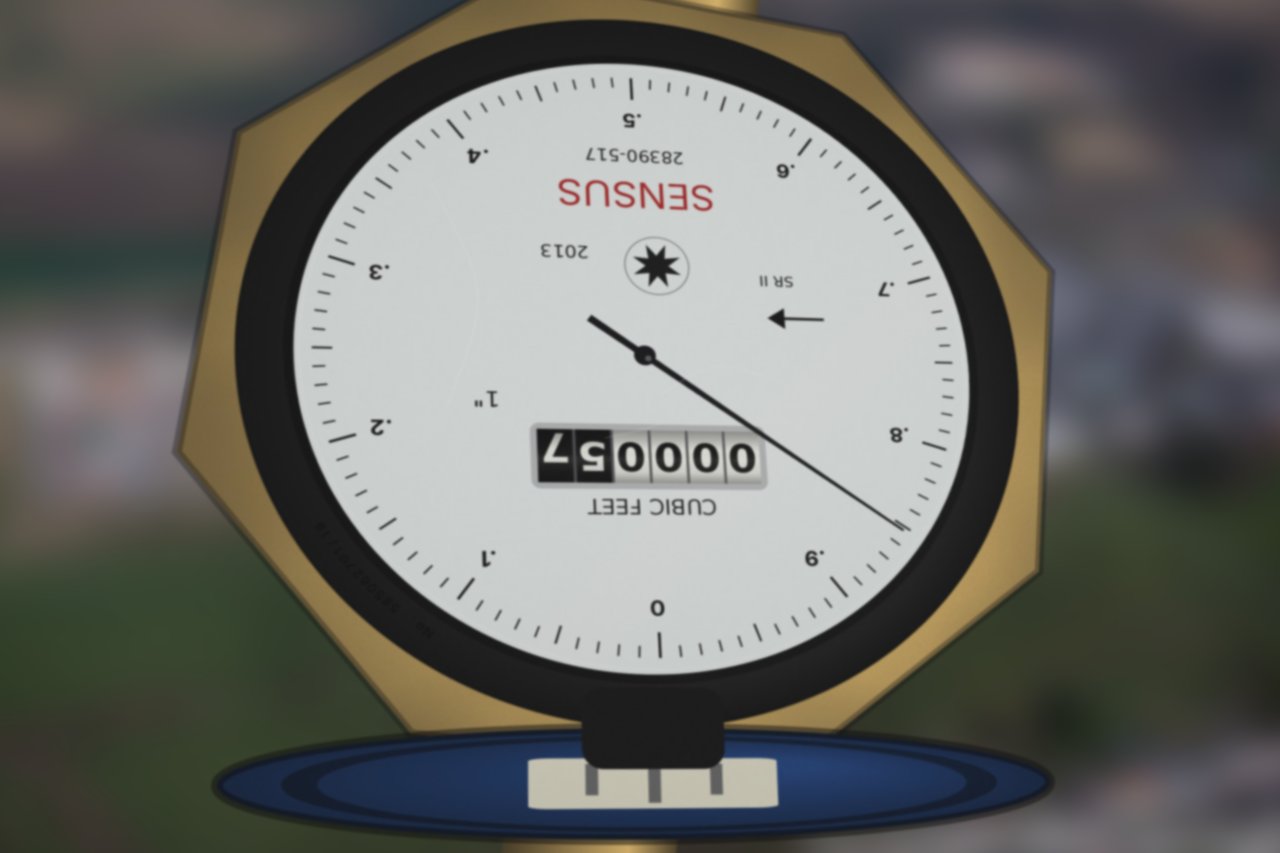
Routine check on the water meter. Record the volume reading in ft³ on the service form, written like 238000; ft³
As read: 56.85; ft³
